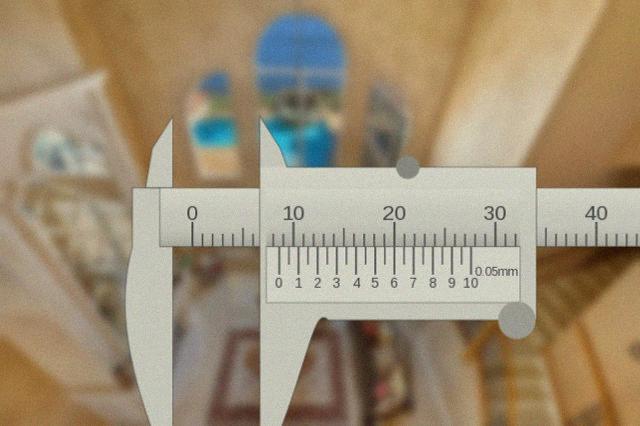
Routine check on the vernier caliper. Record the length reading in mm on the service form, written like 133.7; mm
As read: 8.6; mm
